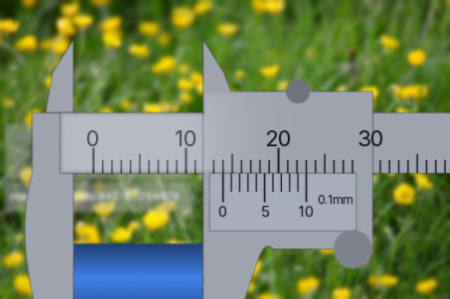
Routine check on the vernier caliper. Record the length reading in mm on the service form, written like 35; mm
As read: 14.0; mm
